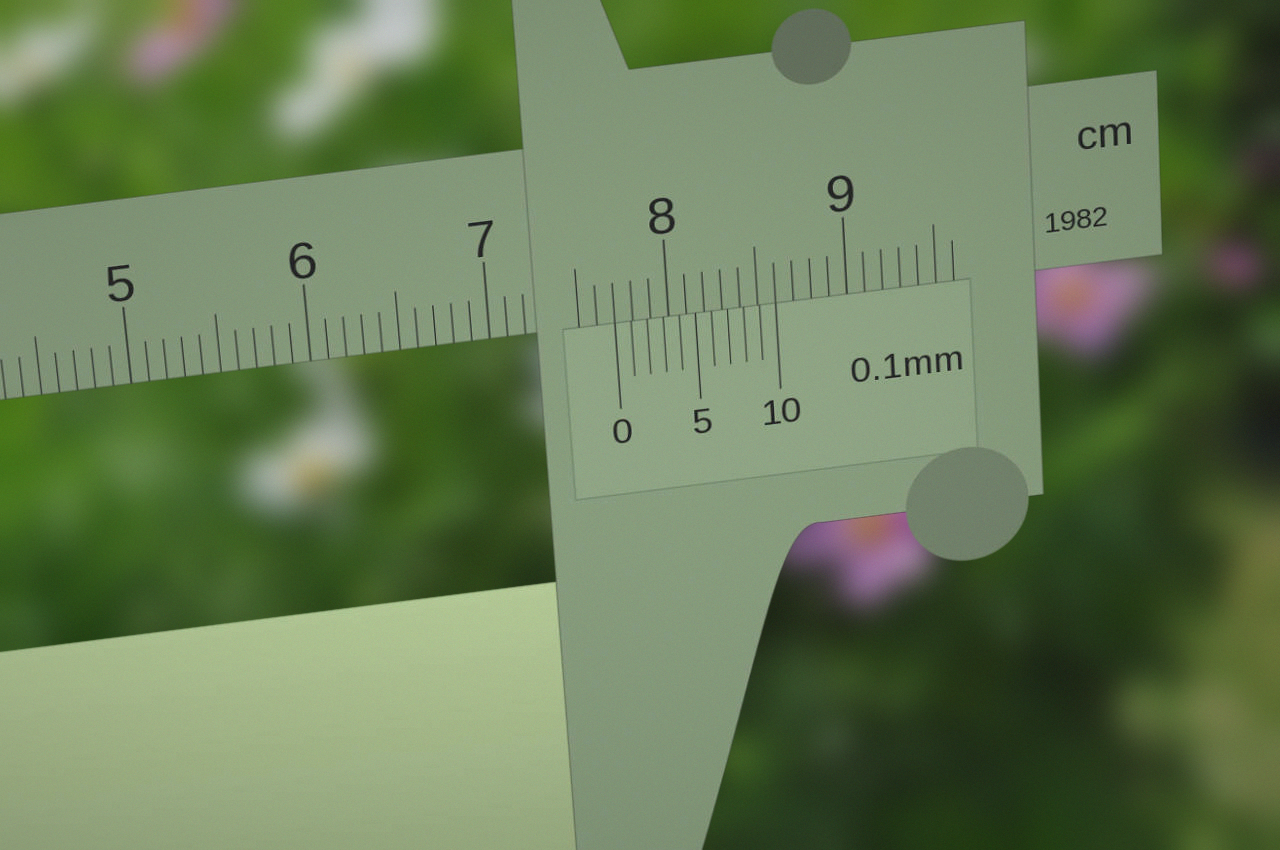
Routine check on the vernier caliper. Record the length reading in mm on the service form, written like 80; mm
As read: 77.0; mm
